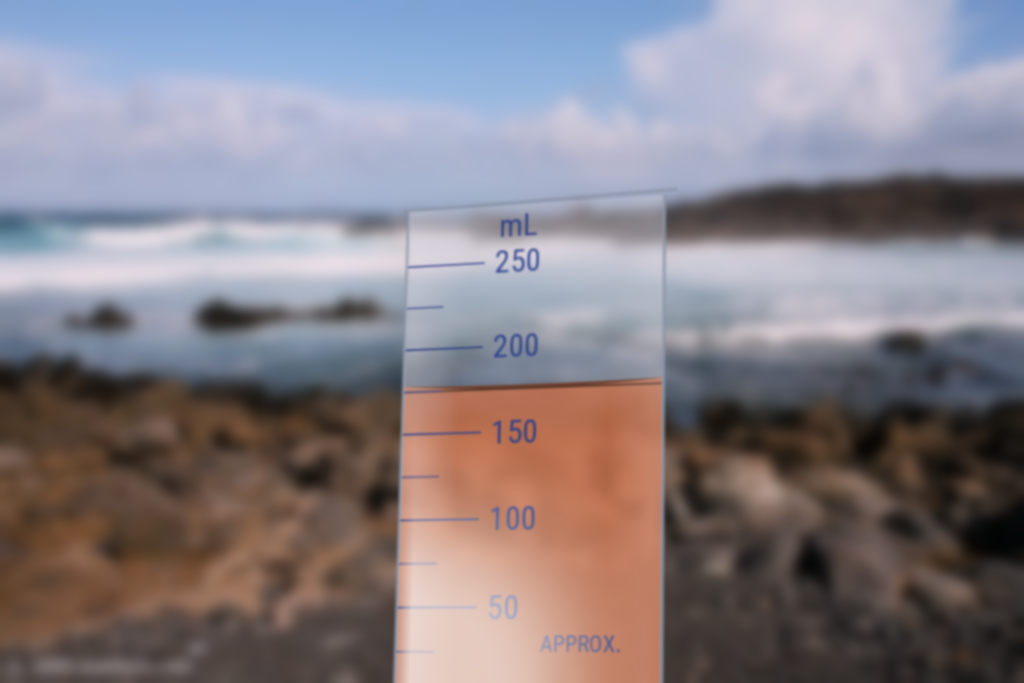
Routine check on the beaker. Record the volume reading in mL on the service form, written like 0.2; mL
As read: 175; mL
